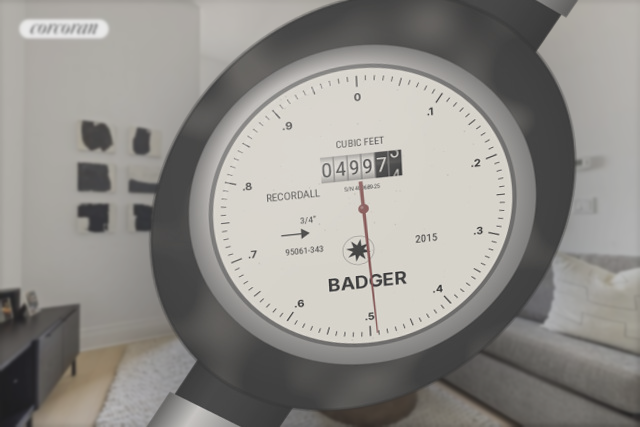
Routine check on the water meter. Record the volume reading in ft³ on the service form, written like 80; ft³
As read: 49973.49; ft³
